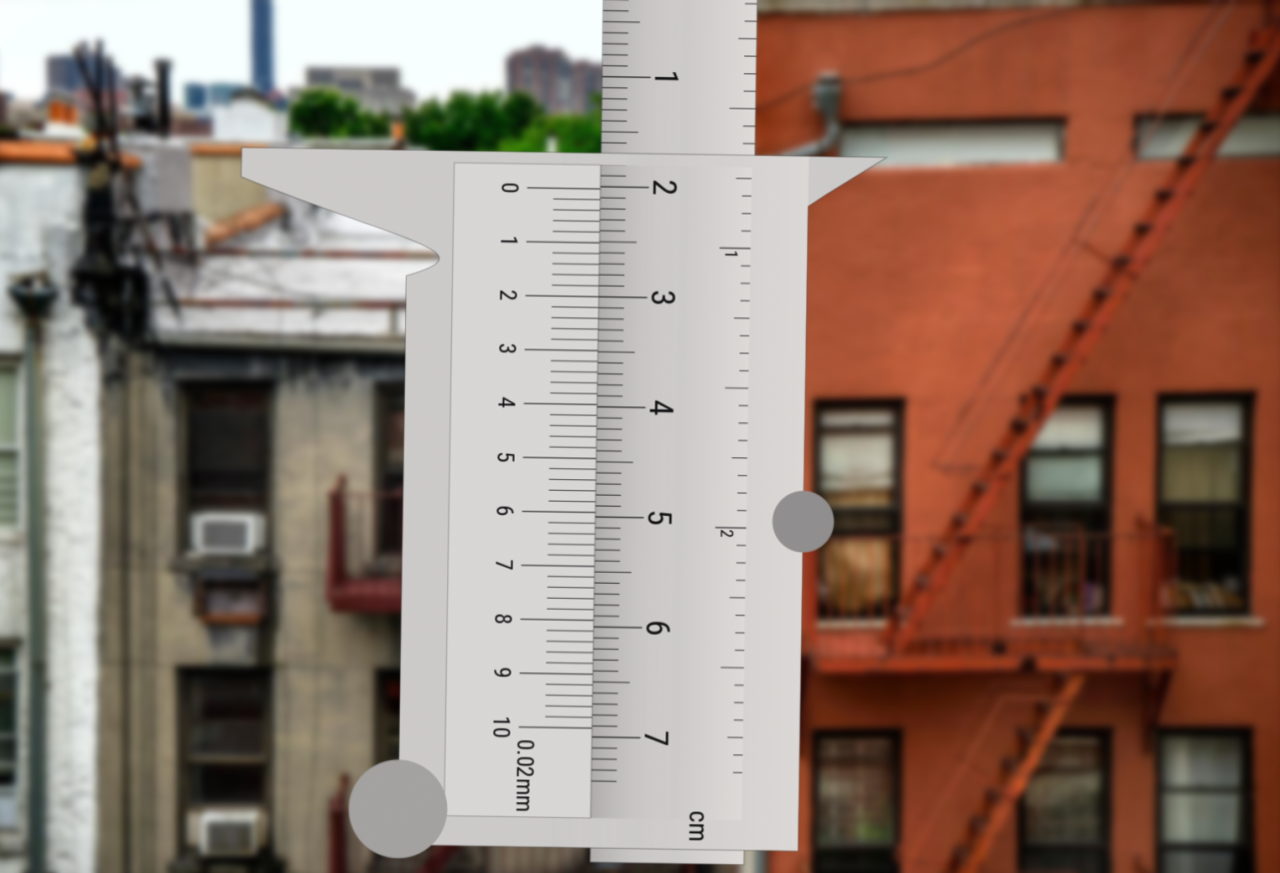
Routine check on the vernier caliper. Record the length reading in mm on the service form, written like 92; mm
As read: 20.2; mm
